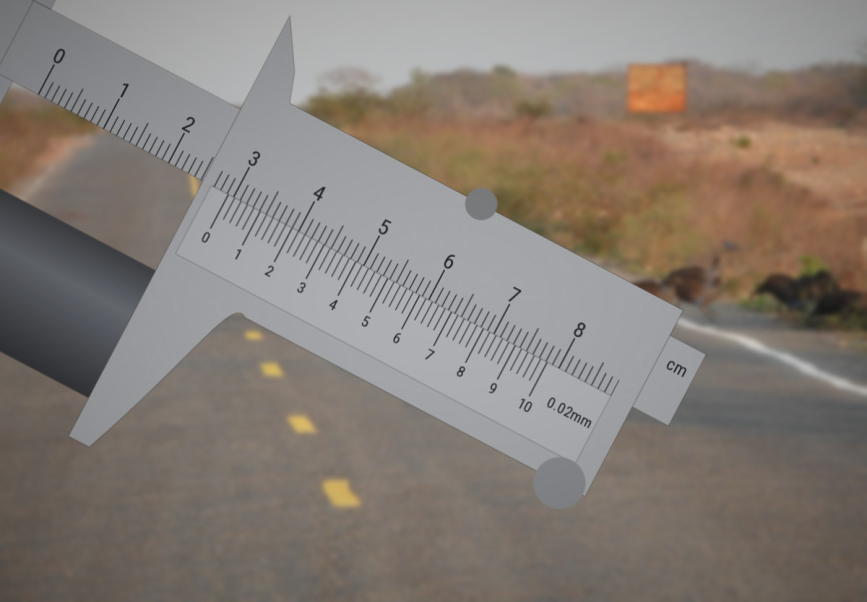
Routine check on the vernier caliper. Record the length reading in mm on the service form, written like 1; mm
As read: 29.2; mm
